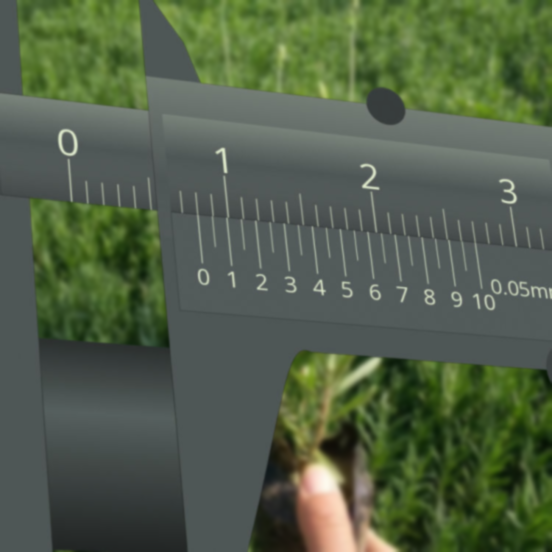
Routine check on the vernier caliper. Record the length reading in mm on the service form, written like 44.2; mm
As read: 8.0; mm
